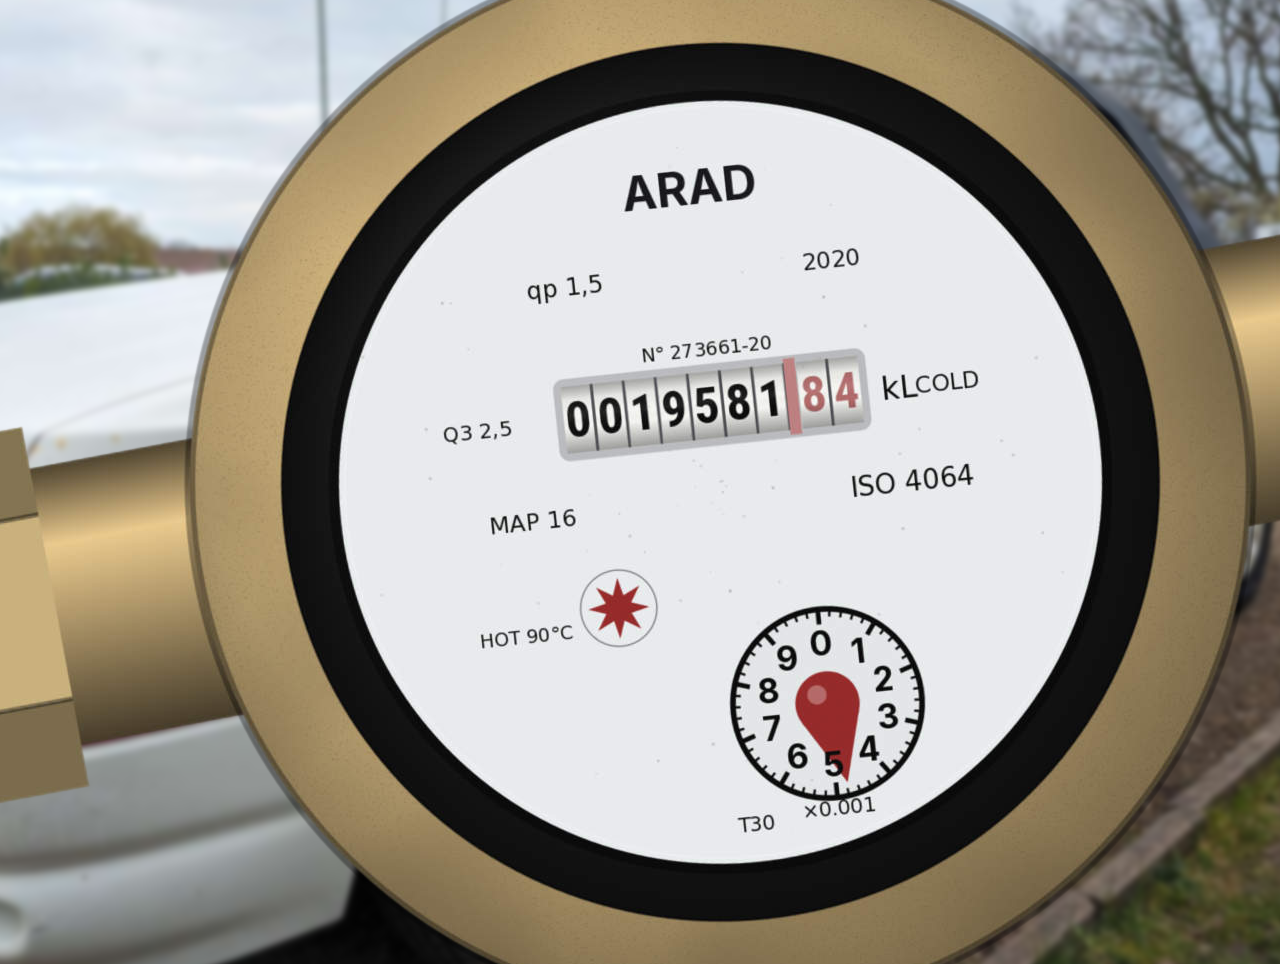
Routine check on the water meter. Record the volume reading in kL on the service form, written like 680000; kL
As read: 19581.844; kL
